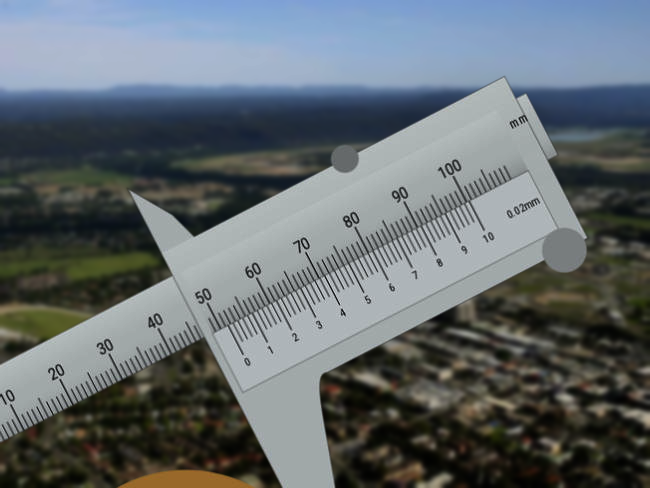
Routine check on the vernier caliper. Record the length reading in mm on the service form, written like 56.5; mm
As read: 51.5; mm
